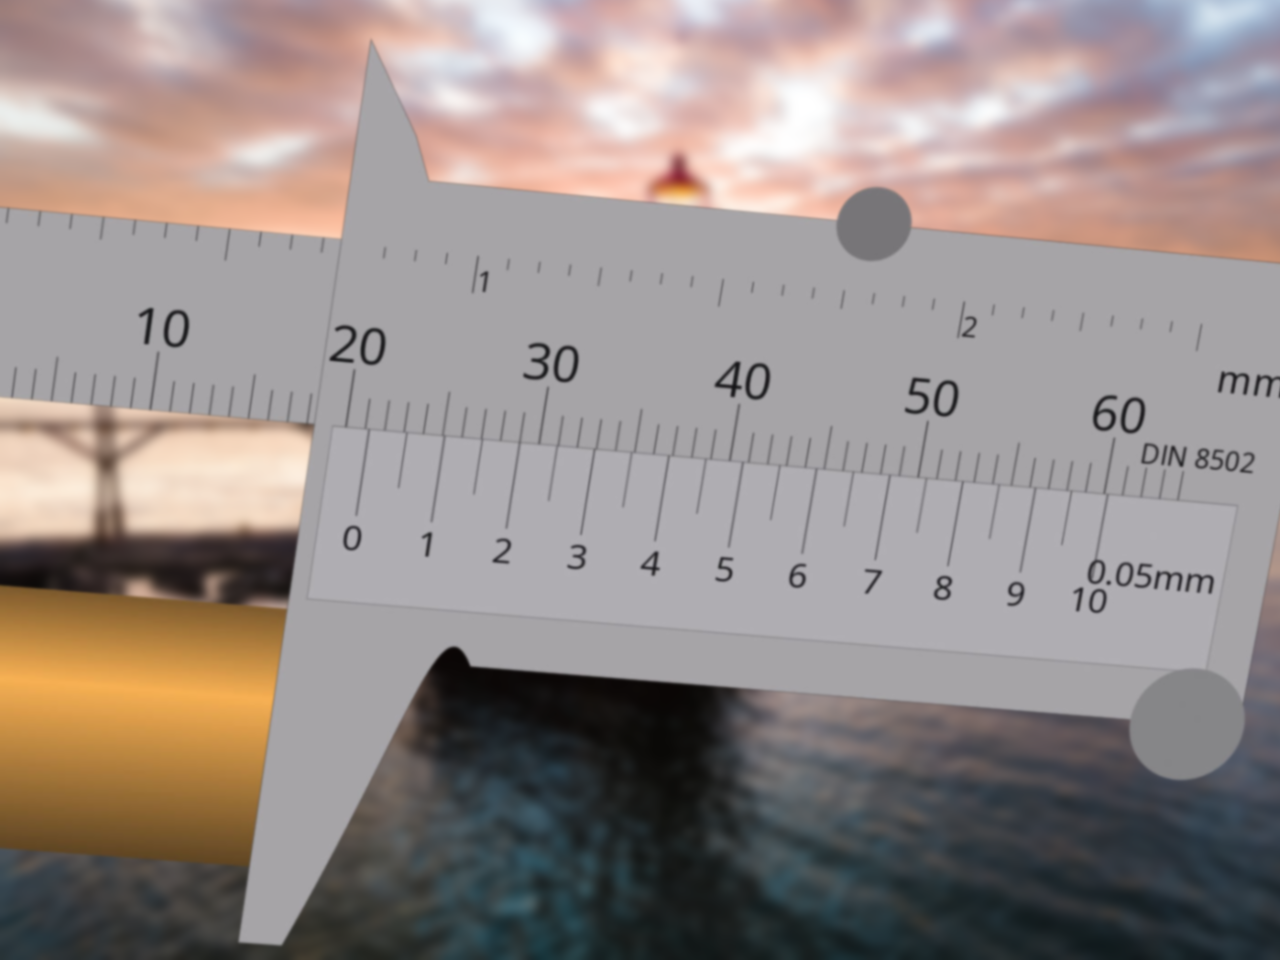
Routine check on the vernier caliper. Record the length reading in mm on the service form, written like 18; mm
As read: 21.2; mm
